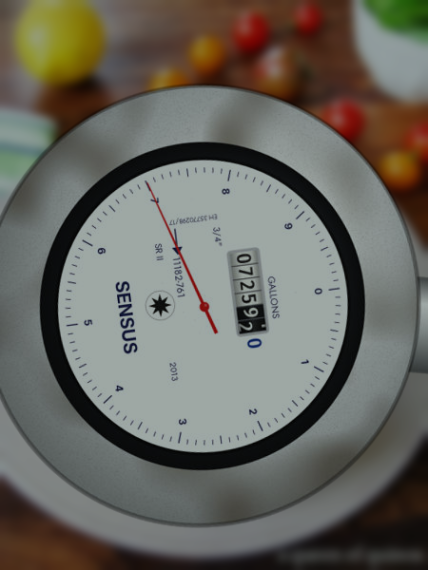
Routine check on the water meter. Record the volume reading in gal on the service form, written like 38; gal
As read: 725917.0; gal
